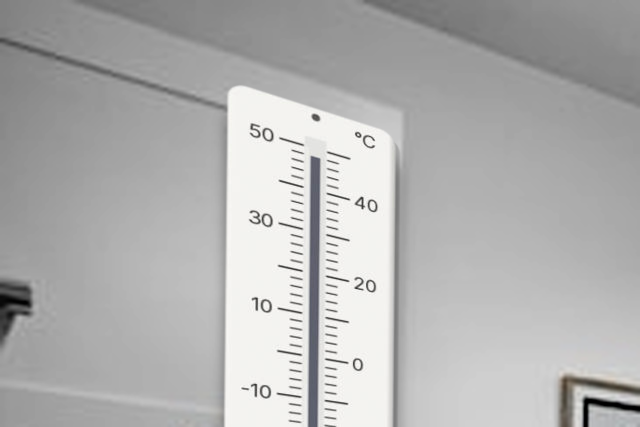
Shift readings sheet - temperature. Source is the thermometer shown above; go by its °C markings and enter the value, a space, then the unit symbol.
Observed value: 48 °C
